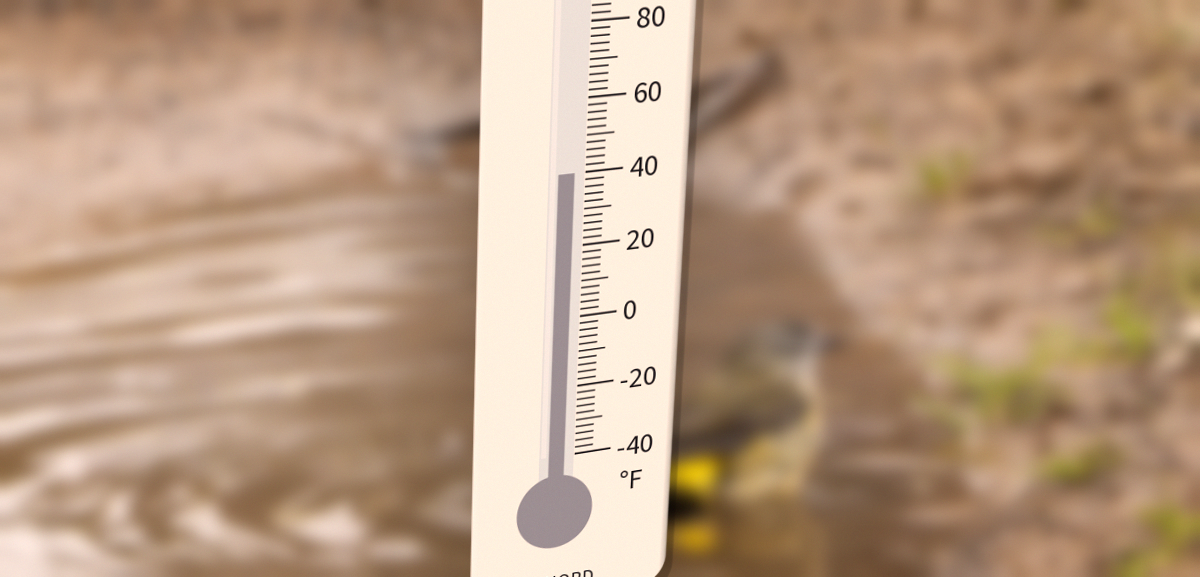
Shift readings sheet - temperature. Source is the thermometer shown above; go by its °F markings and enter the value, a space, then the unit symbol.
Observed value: 40 °F
